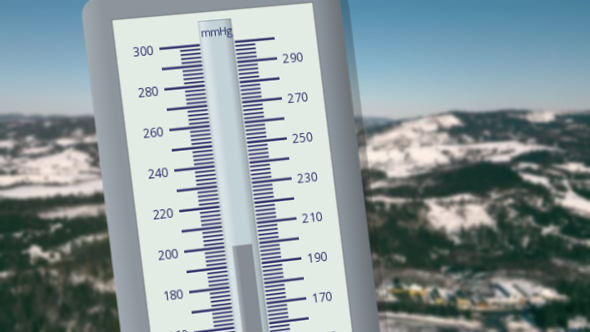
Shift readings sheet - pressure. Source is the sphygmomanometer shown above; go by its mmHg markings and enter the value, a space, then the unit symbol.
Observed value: 200 mmHg
